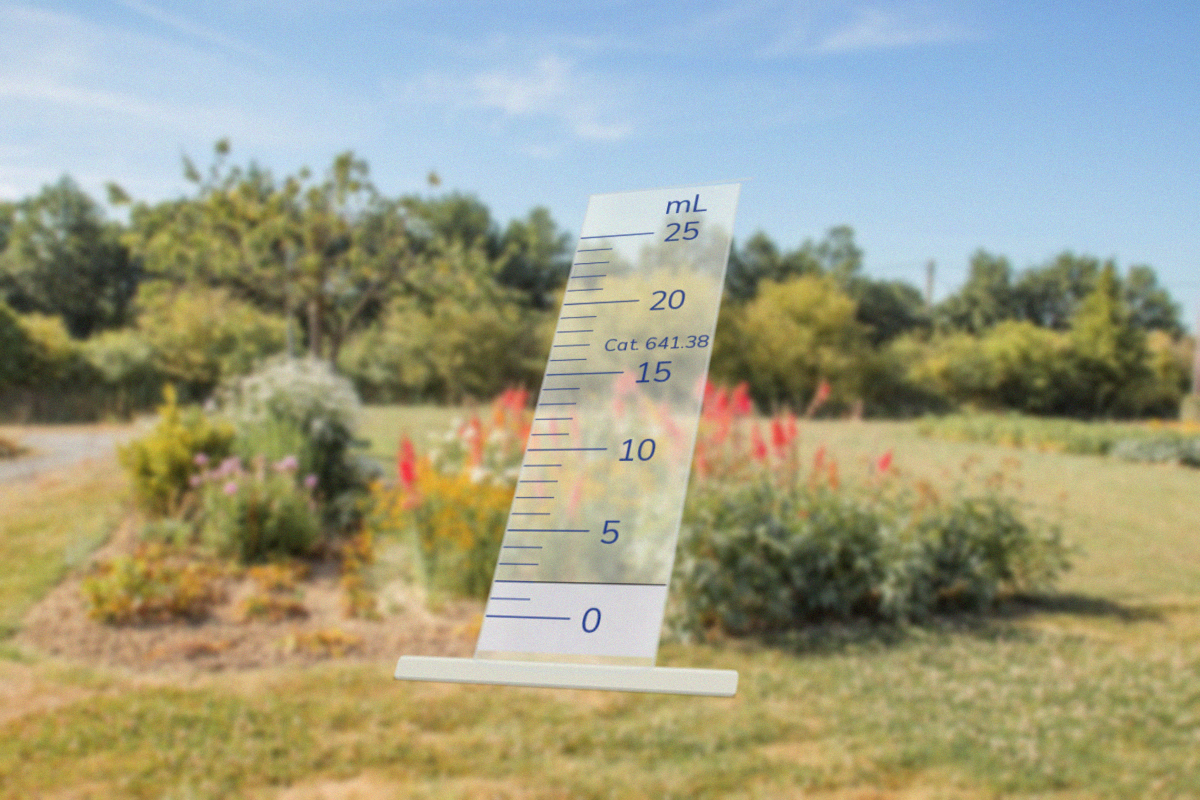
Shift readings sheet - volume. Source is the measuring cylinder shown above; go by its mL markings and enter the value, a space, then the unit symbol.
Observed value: 2 mL
